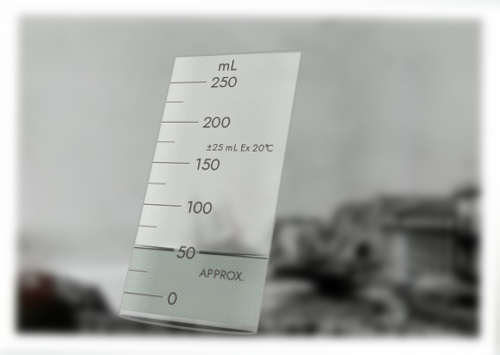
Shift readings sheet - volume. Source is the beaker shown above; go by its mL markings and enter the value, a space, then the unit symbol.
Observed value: 50 mL
